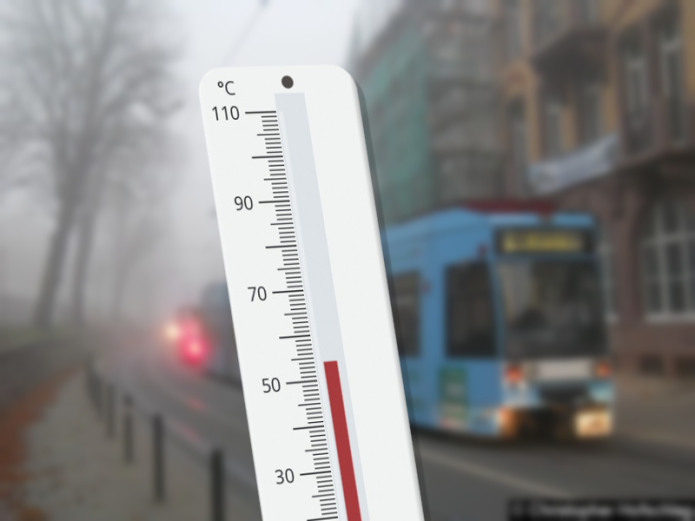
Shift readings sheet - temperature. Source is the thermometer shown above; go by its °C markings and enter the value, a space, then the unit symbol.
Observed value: 54 °C
